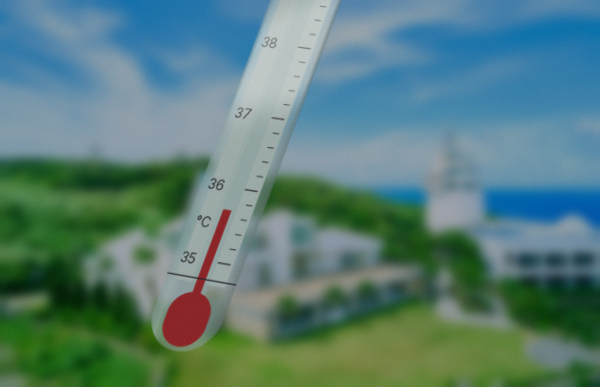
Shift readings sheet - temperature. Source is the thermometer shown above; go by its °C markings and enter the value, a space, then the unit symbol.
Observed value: 35.7 °C
